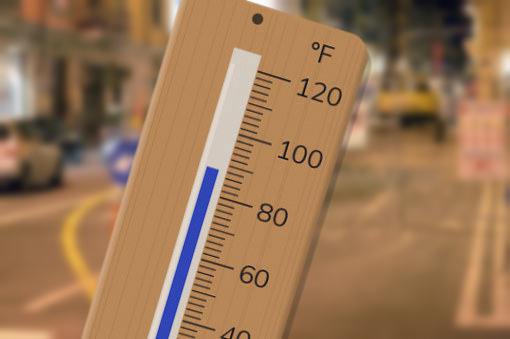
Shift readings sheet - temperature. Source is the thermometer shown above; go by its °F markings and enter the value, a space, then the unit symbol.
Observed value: 88 °F
